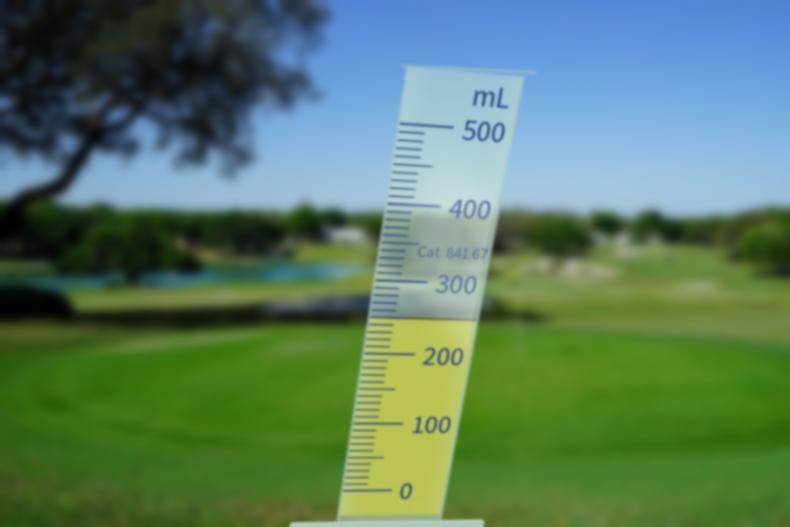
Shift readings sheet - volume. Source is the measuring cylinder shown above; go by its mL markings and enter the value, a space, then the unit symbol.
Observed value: 250 mL
